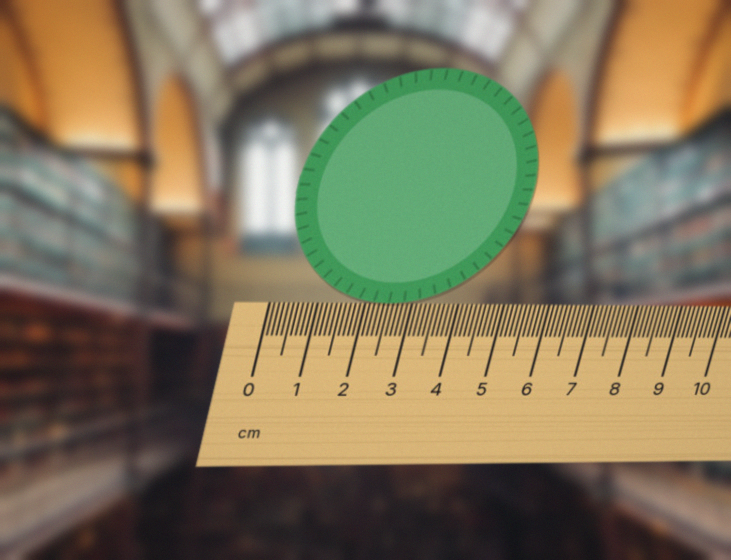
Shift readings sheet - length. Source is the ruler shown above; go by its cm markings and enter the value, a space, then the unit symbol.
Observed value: 5 cm
